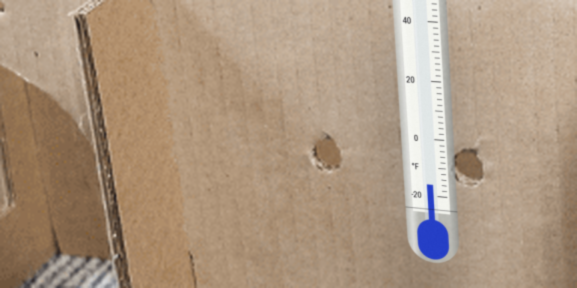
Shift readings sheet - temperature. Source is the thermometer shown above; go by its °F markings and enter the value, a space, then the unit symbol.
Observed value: -16 °F
